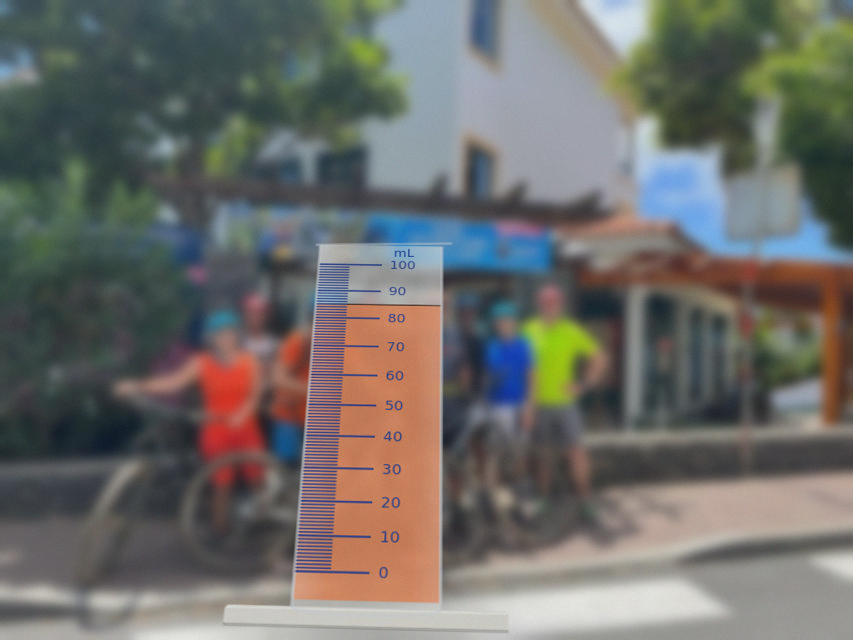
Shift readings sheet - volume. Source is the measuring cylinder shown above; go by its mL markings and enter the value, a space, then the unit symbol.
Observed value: 85 mL
